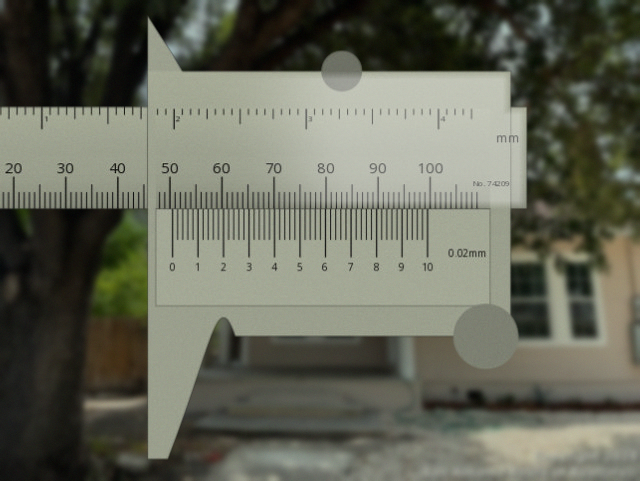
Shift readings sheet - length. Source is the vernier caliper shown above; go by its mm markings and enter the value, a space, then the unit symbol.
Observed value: 50.5 mm
